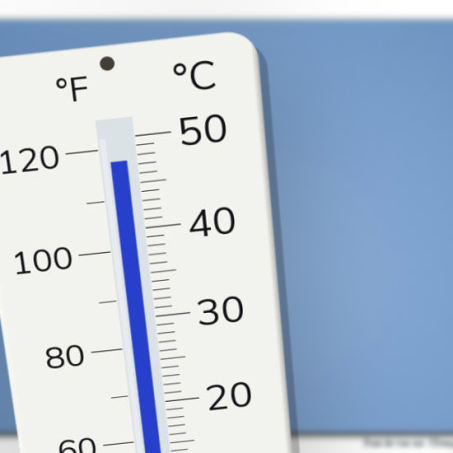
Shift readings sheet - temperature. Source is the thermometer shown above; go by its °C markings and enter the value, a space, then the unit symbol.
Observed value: 47.5 °C
